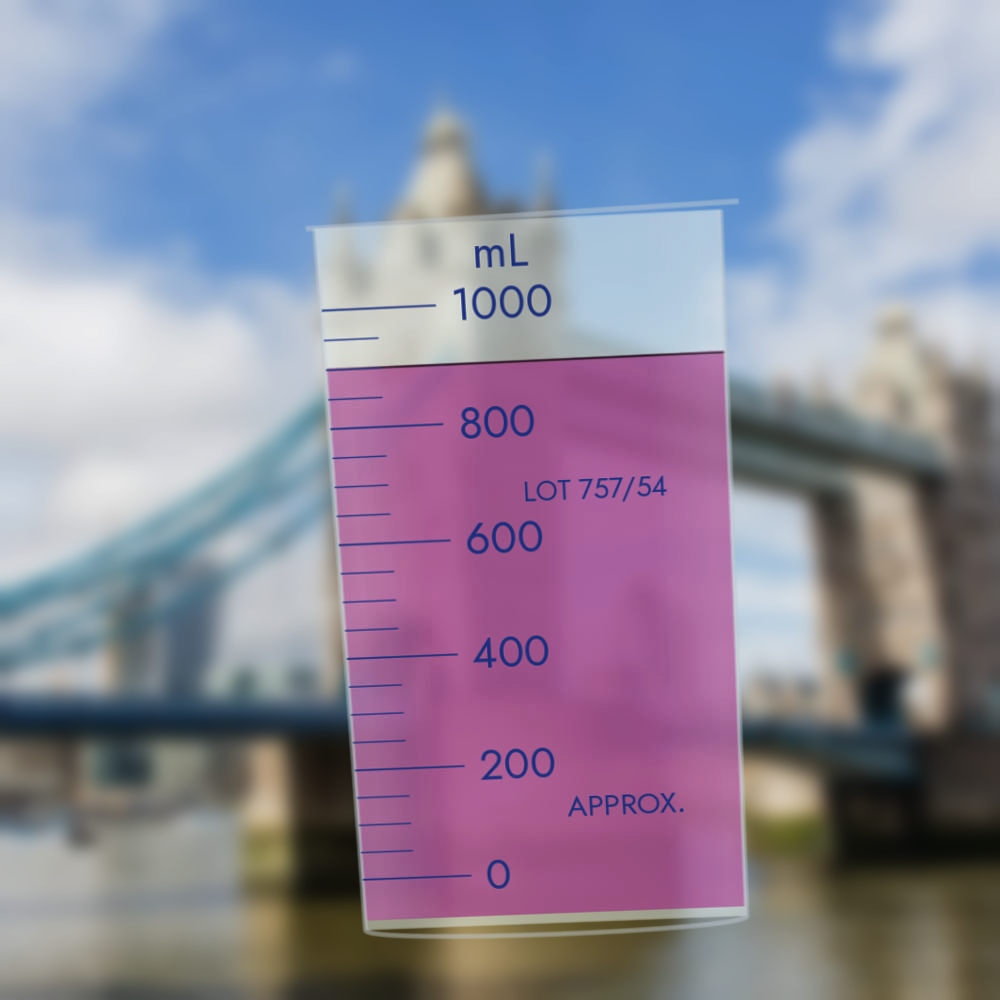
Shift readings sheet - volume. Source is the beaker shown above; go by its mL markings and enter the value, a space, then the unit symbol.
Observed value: 900 mL
